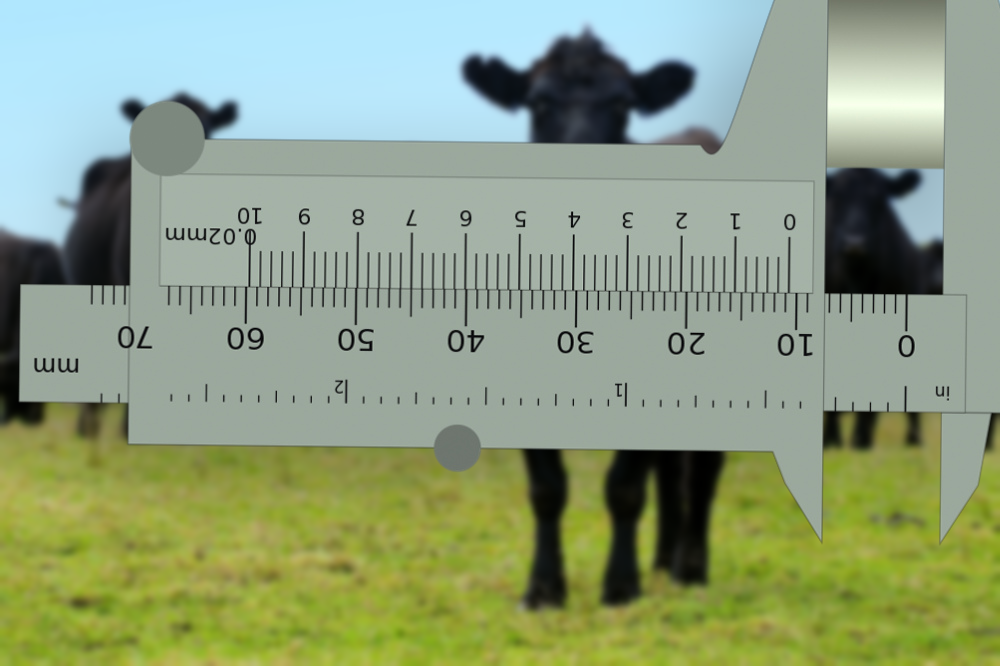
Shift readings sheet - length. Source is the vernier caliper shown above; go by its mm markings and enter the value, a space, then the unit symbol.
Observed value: 10.7 mm
